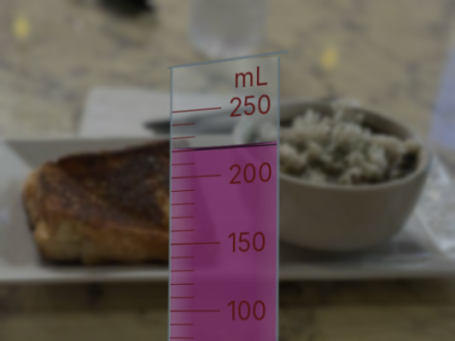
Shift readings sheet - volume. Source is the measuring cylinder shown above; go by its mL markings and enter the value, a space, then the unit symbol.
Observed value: 220 mL
